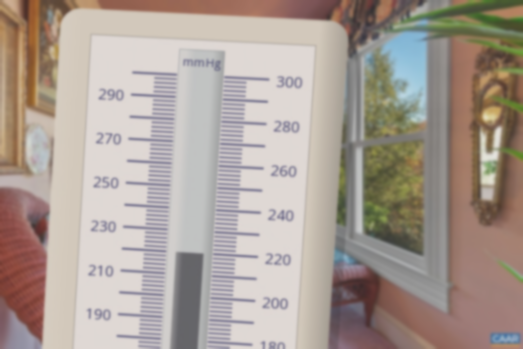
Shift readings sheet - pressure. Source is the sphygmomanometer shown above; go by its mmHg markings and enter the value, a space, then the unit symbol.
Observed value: 220 mmHg
